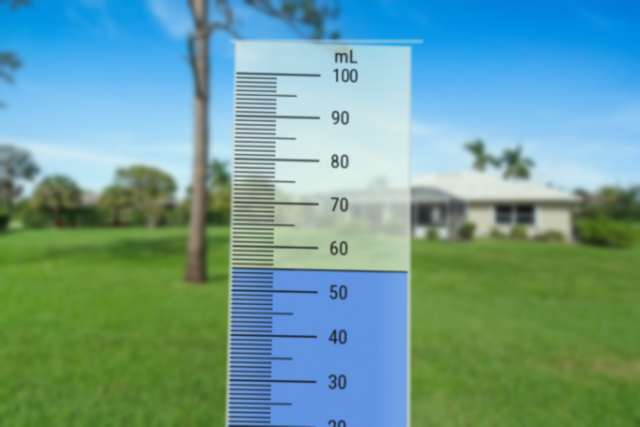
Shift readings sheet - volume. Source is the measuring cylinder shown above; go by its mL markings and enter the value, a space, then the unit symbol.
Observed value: 55 mL
